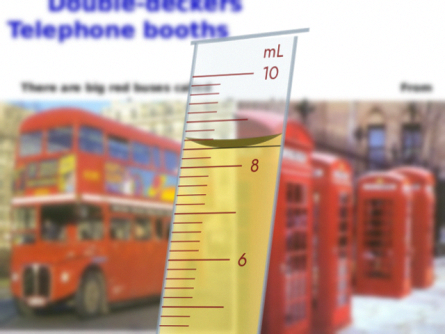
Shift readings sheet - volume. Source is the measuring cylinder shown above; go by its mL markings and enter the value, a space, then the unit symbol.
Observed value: 8.4 mL
